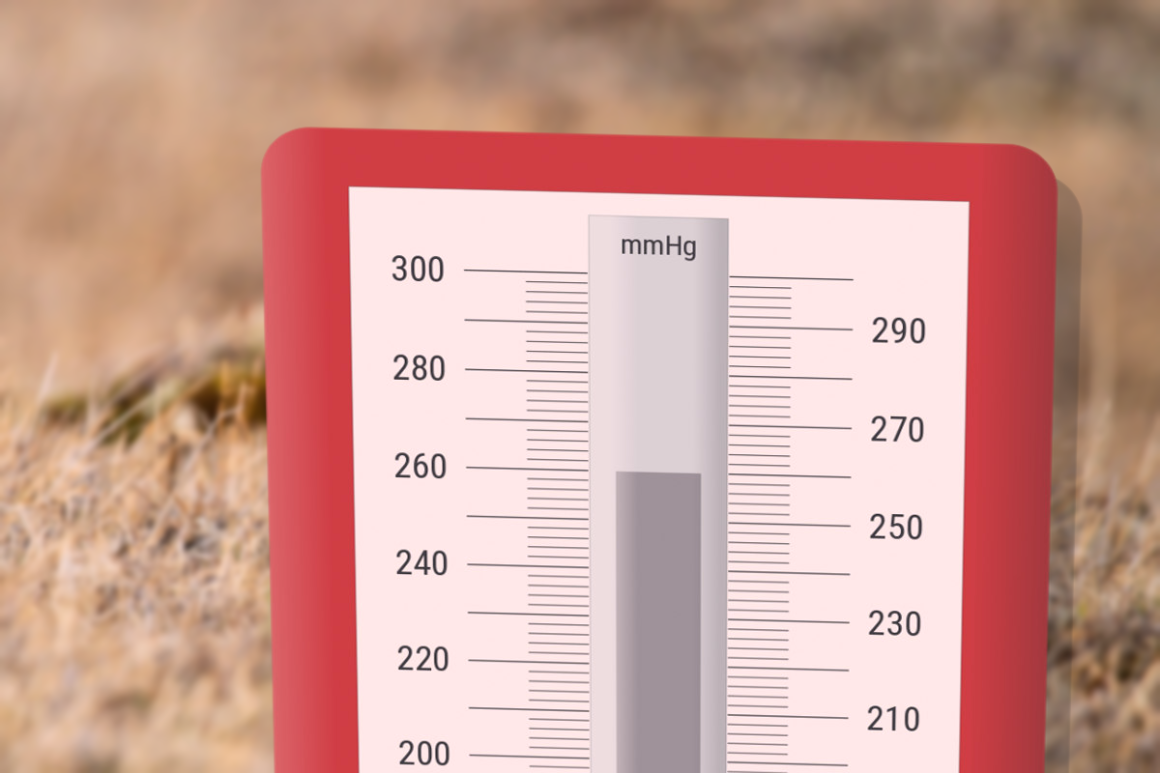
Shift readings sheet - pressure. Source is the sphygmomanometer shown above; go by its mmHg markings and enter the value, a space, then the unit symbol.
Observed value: 260 mmHg
